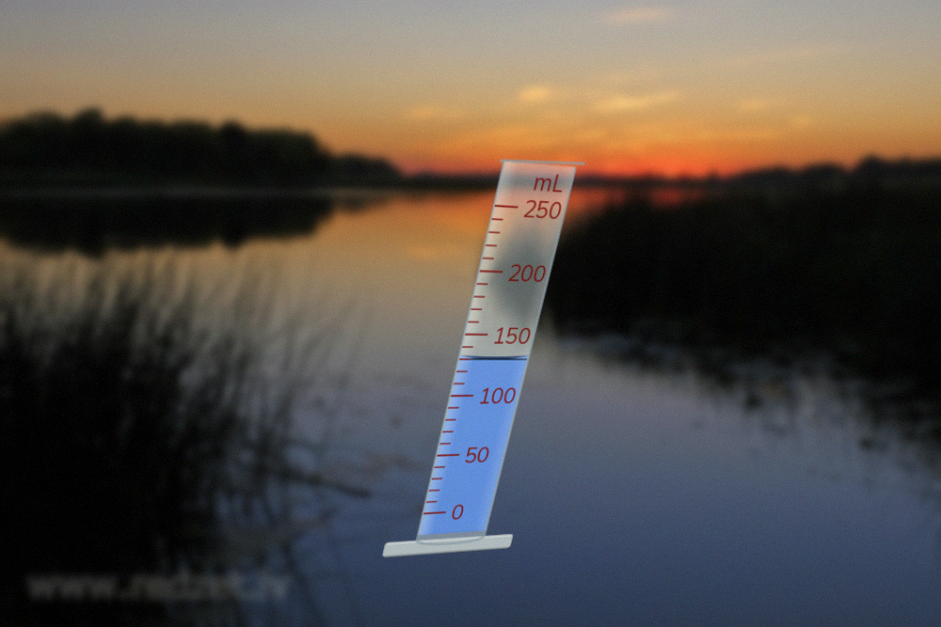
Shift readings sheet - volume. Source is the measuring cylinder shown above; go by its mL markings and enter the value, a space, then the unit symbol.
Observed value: 130 mL
